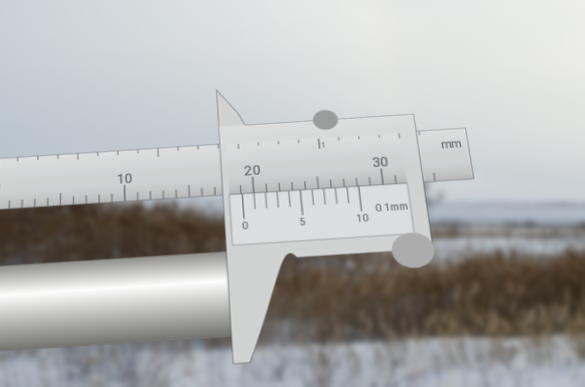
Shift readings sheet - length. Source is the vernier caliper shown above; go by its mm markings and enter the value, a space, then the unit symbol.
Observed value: 19.1 mm
